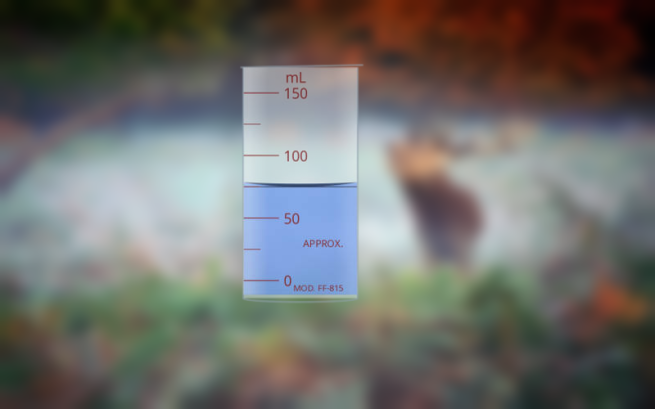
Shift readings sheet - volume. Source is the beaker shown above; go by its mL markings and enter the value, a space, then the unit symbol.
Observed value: 75 mL
